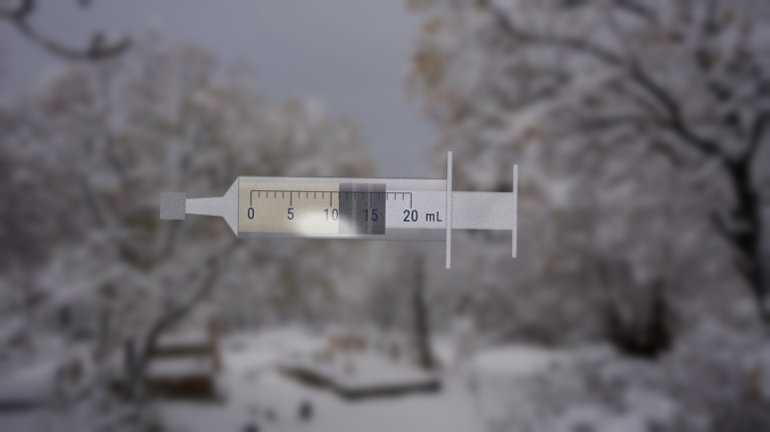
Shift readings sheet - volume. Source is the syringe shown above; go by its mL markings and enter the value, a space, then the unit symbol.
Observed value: 11 mL
